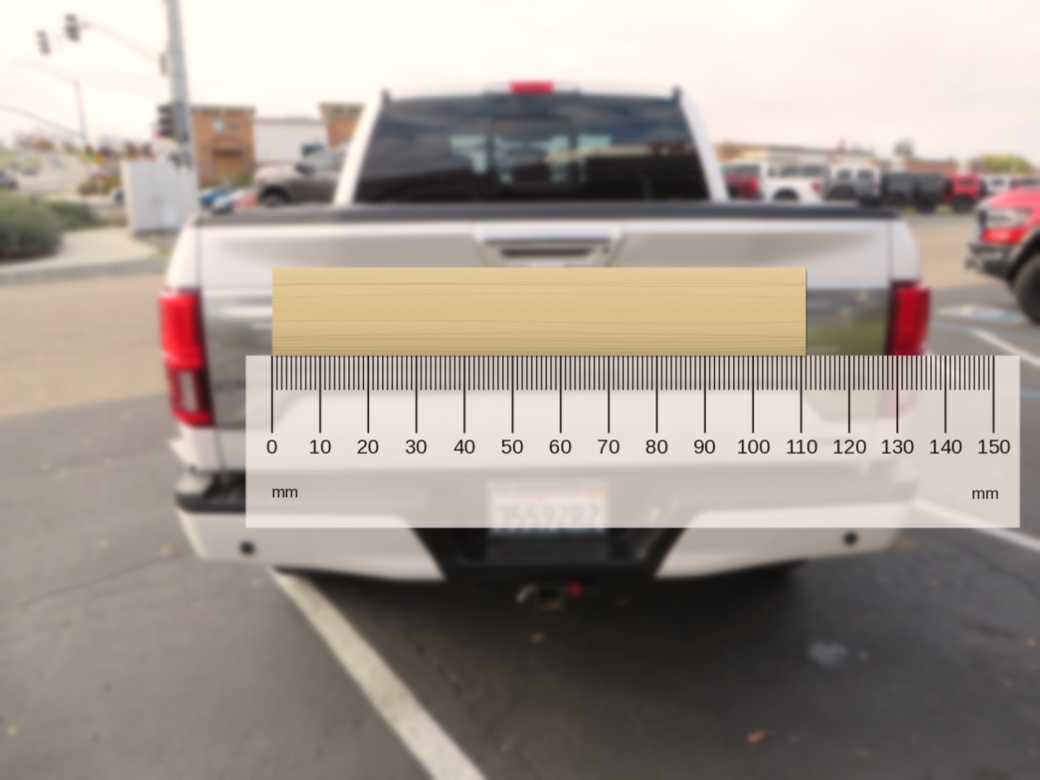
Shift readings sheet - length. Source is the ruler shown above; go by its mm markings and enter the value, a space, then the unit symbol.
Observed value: 111 mm
